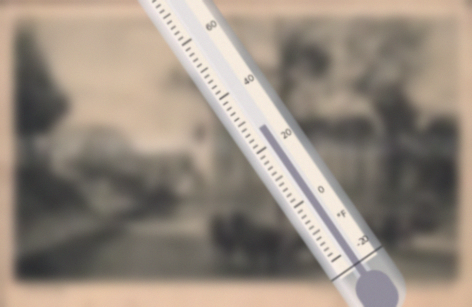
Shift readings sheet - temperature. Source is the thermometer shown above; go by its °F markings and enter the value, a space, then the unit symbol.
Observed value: 26 °F
